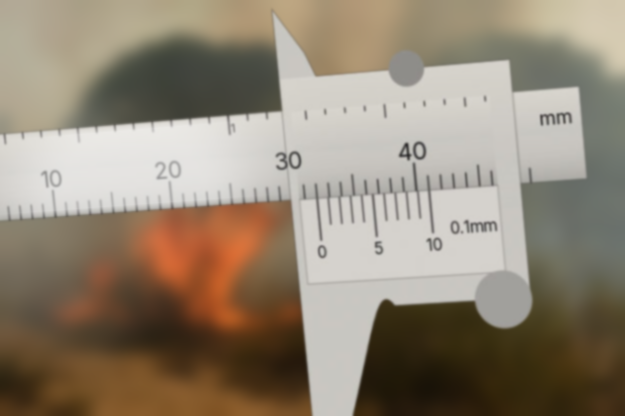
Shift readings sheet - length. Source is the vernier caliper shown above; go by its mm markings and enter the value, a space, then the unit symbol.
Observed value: 32.0 mm
